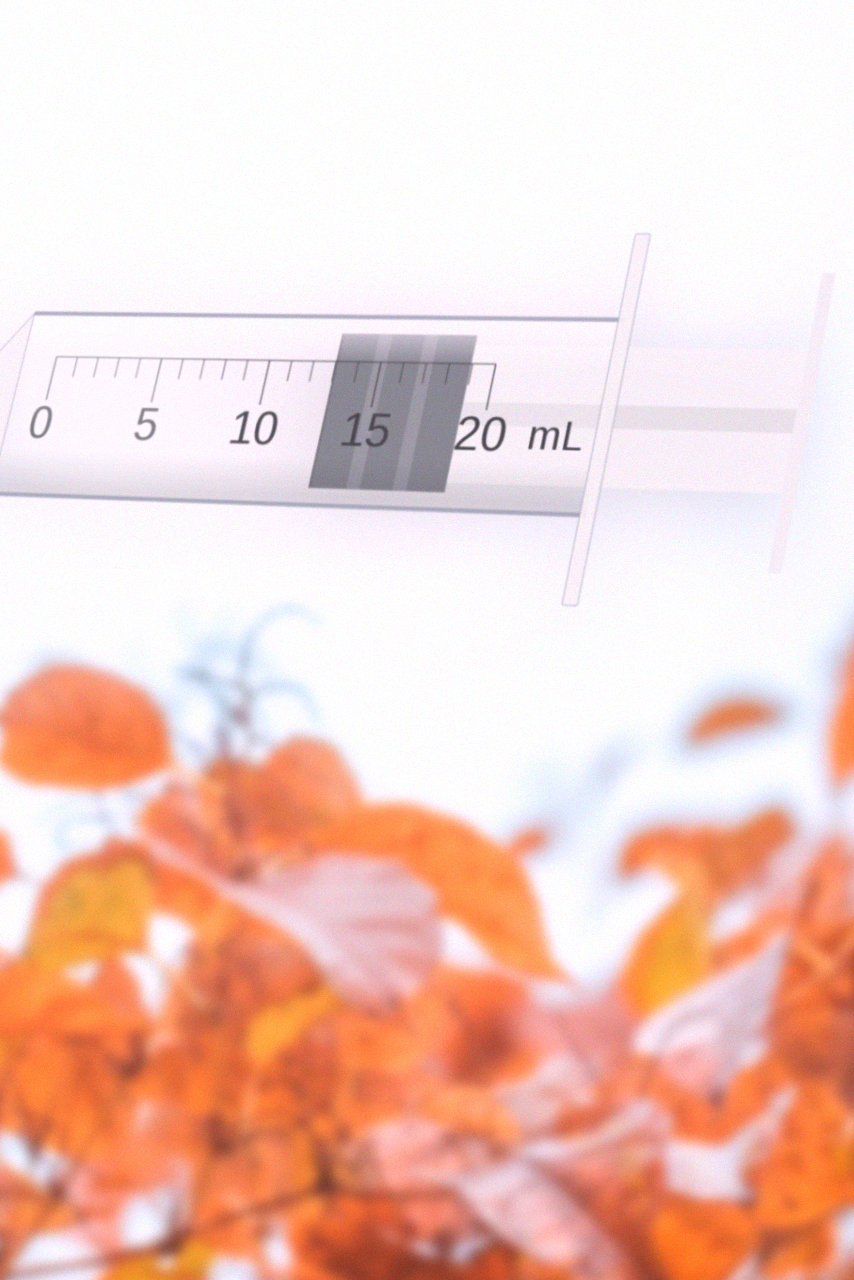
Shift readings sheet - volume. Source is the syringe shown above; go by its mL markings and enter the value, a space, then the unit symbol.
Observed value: 13 mL
